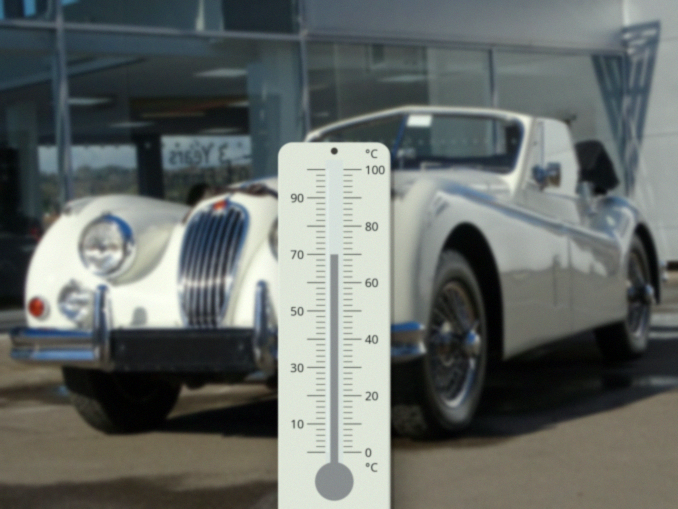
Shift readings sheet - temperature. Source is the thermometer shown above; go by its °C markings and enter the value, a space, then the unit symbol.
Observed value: 70 °C
